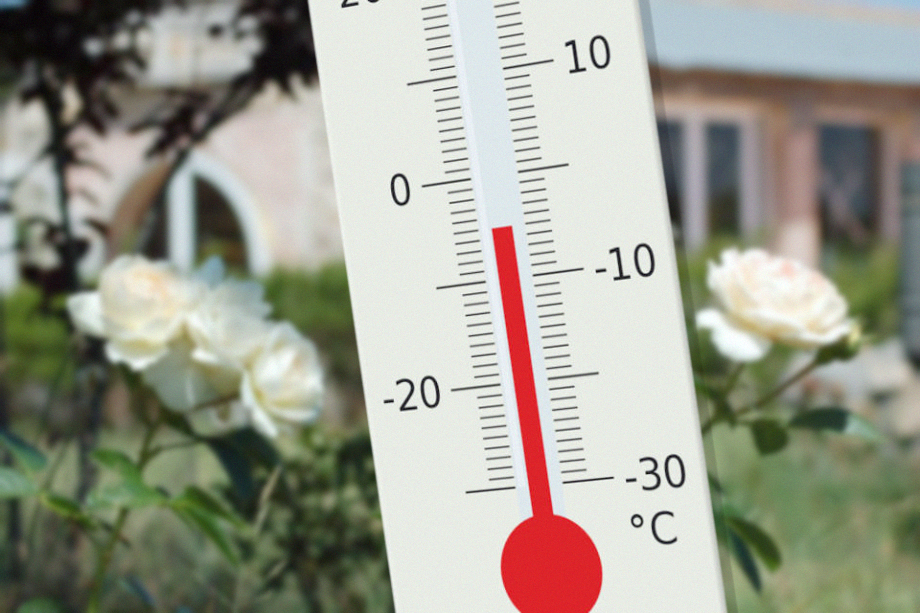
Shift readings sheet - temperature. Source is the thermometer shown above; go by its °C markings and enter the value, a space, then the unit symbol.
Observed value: -5 °C
